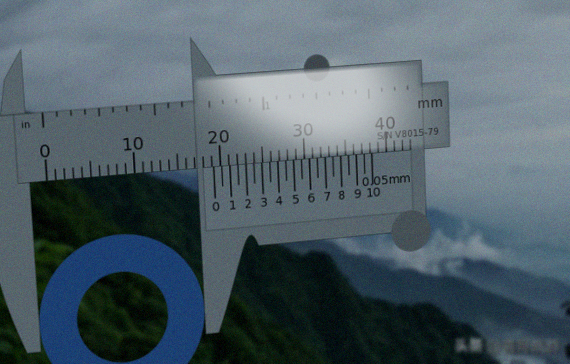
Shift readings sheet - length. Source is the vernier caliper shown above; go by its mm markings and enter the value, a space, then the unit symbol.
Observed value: 19.2 mm
